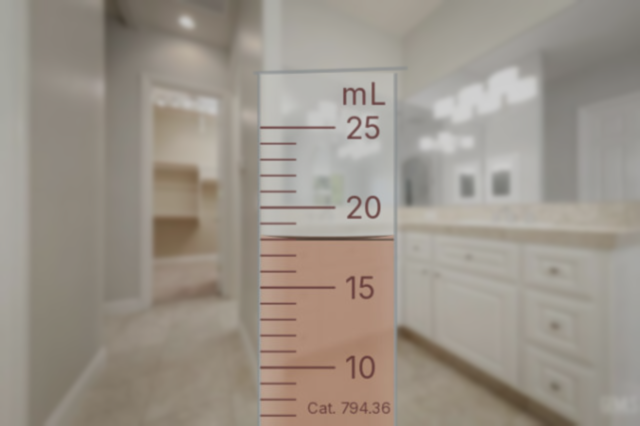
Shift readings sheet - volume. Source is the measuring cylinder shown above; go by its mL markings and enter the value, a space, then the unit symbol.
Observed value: 18 mL
